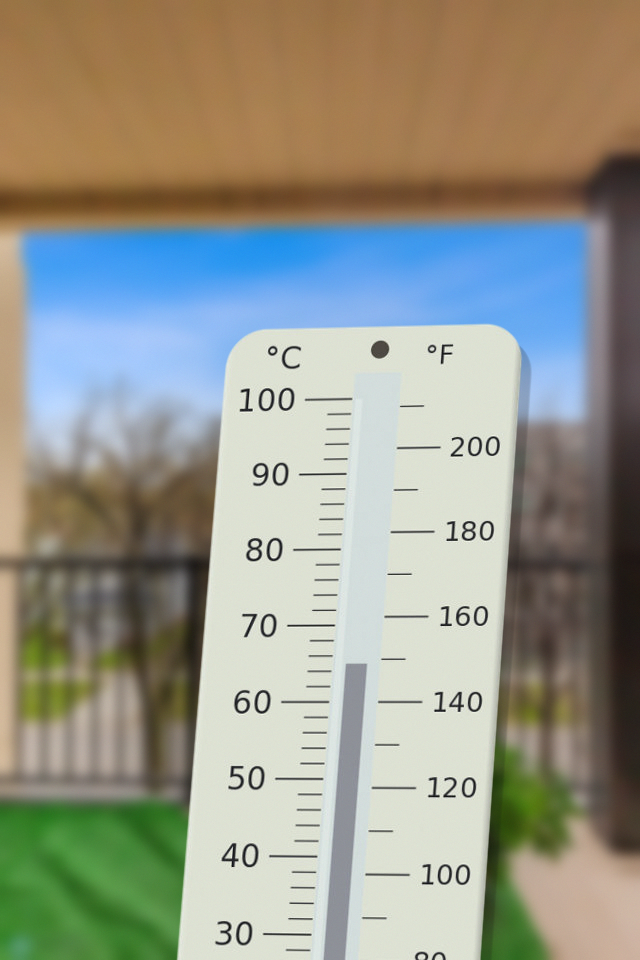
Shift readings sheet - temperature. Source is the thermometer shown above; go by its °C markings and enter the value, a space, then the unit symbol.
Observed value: 65 °C
